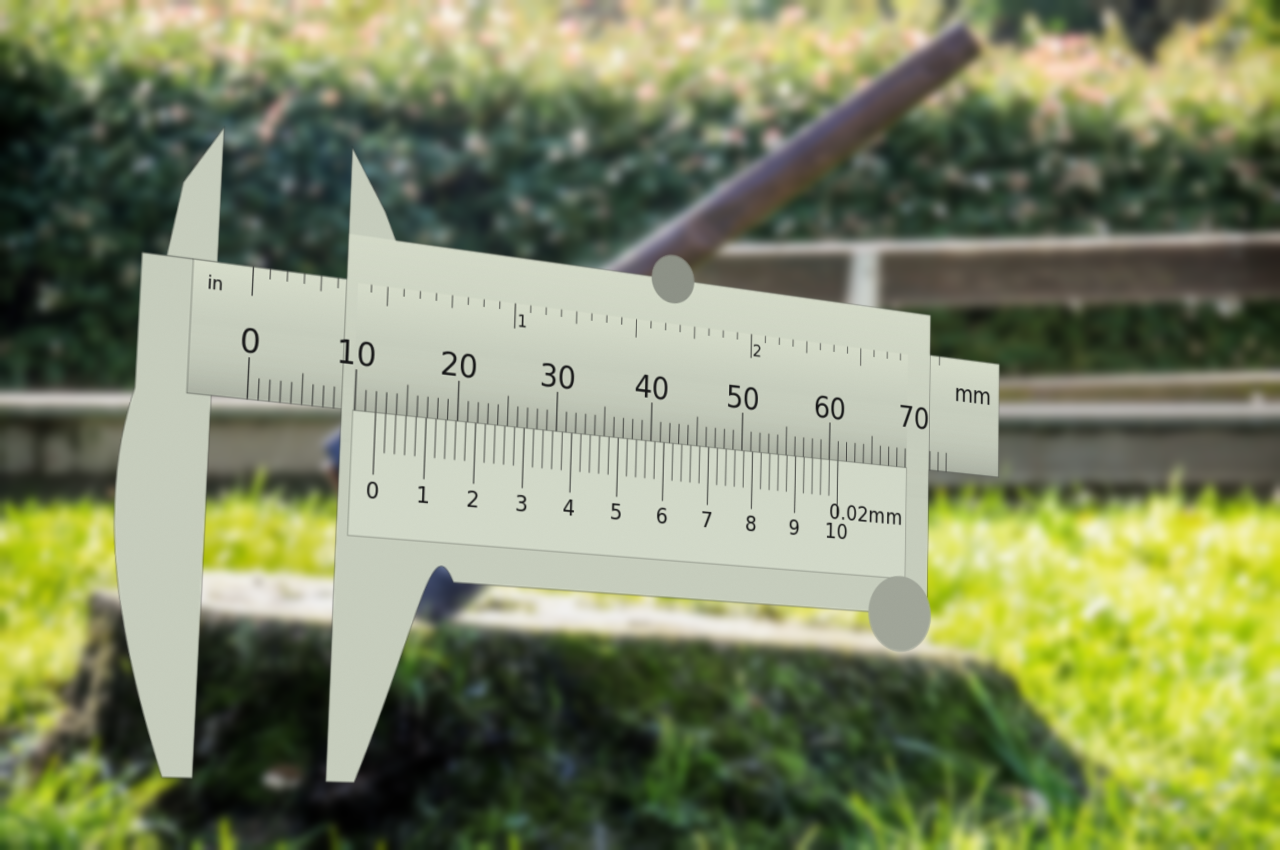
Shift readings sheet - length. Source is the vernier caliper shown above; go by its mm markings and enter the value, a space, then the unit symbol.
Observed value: 12.0 mm
